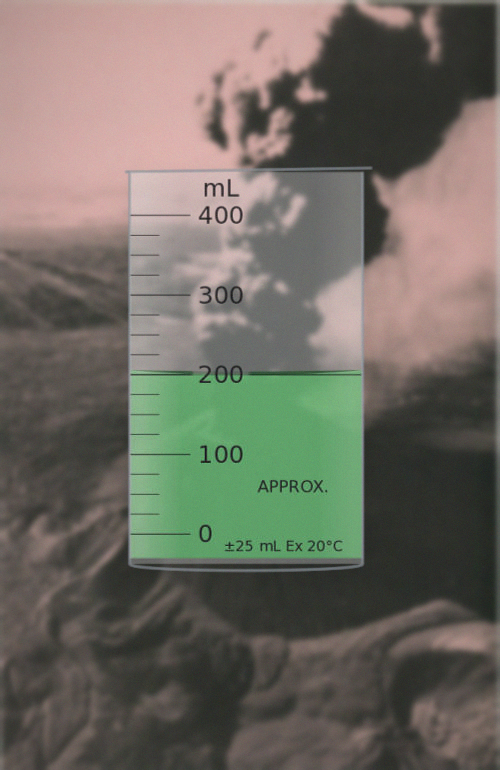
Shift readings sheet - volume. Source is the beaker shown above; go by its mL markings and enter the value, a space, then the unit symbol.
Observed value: 200 mL
